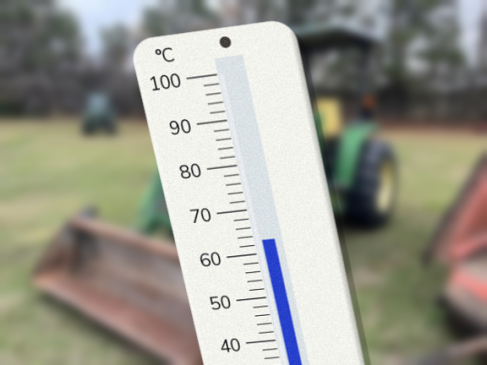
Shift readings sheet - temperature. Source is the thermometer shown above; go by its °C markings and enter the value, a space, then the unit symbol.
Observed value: 63 °C
